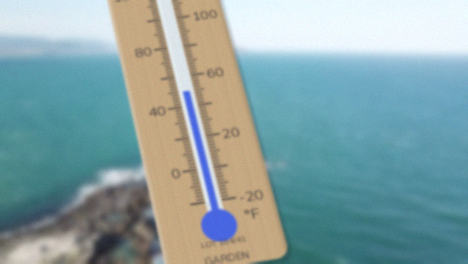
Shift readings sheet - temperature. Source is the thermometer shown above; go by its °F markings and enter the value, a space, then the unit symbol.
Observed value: 50 °F
